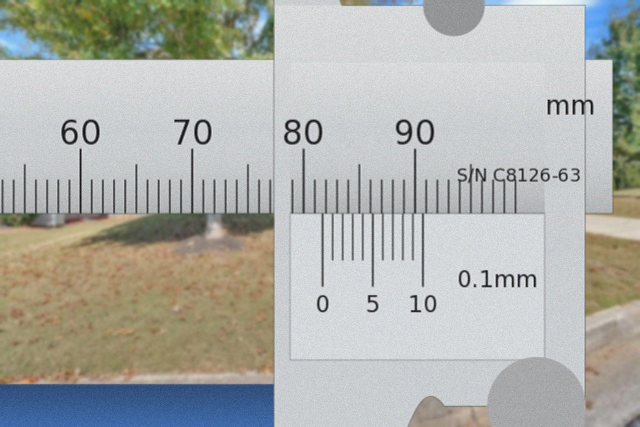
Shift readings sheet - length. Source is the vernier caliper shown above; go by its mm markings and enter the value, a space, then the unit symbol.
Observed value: 81.7 mm
